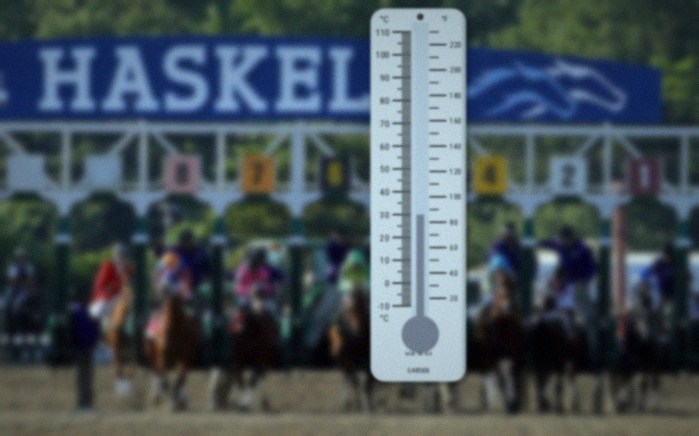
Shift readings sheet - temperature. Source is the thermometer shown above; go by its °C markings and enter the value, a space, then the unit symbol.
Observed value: 30 °C
